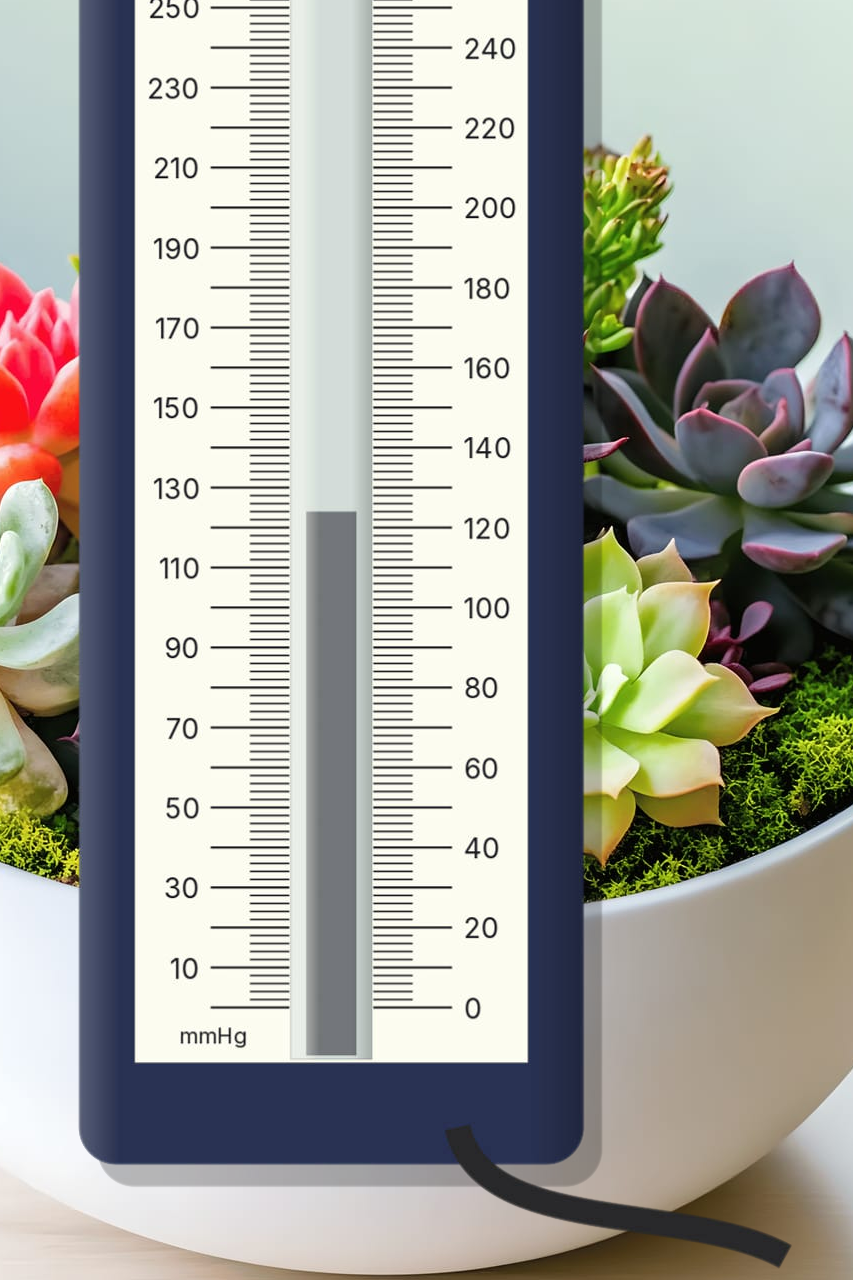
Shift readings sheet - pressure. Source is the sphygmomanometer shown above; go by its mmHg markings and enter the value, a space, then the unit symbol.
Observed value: 124 mmHg
